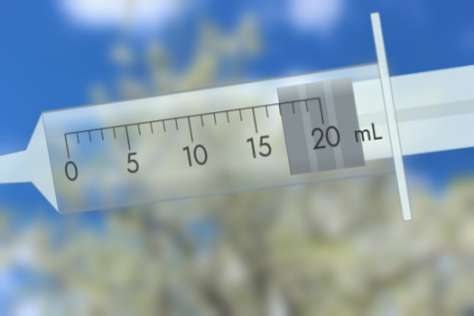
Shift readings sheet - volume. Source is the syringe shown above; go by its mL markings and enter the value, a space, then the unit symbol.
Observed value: 17 mL
